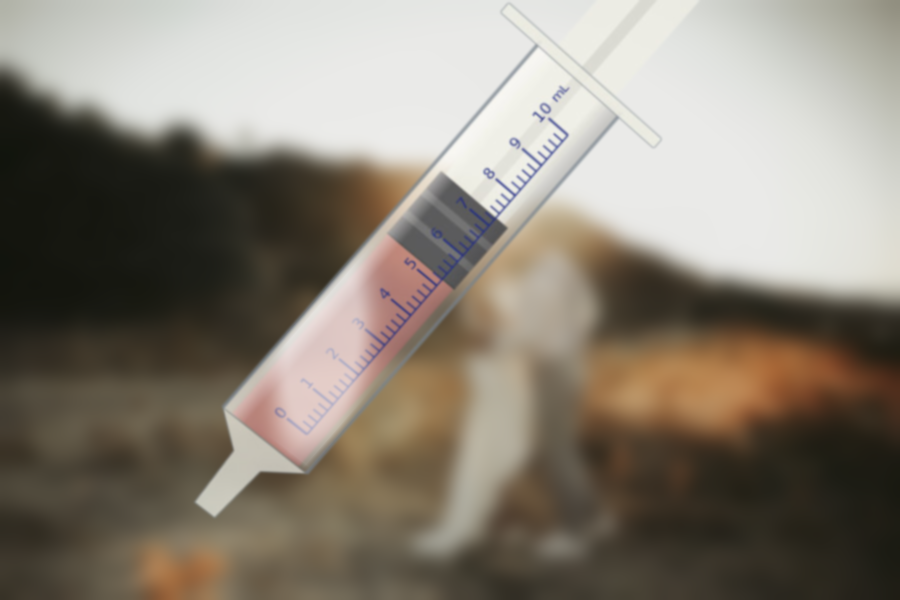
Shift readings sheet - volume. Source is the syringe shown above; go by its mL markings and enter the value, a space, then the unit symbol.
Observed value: 5.2 mL
